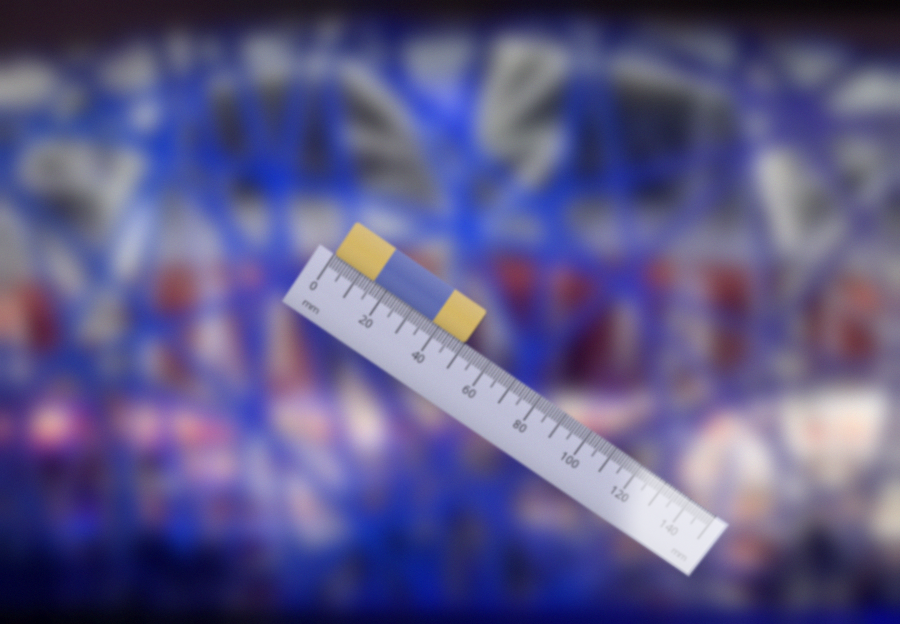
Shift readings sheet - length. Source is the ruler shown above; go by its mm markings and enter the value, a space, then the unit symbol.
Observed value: 50 mm
